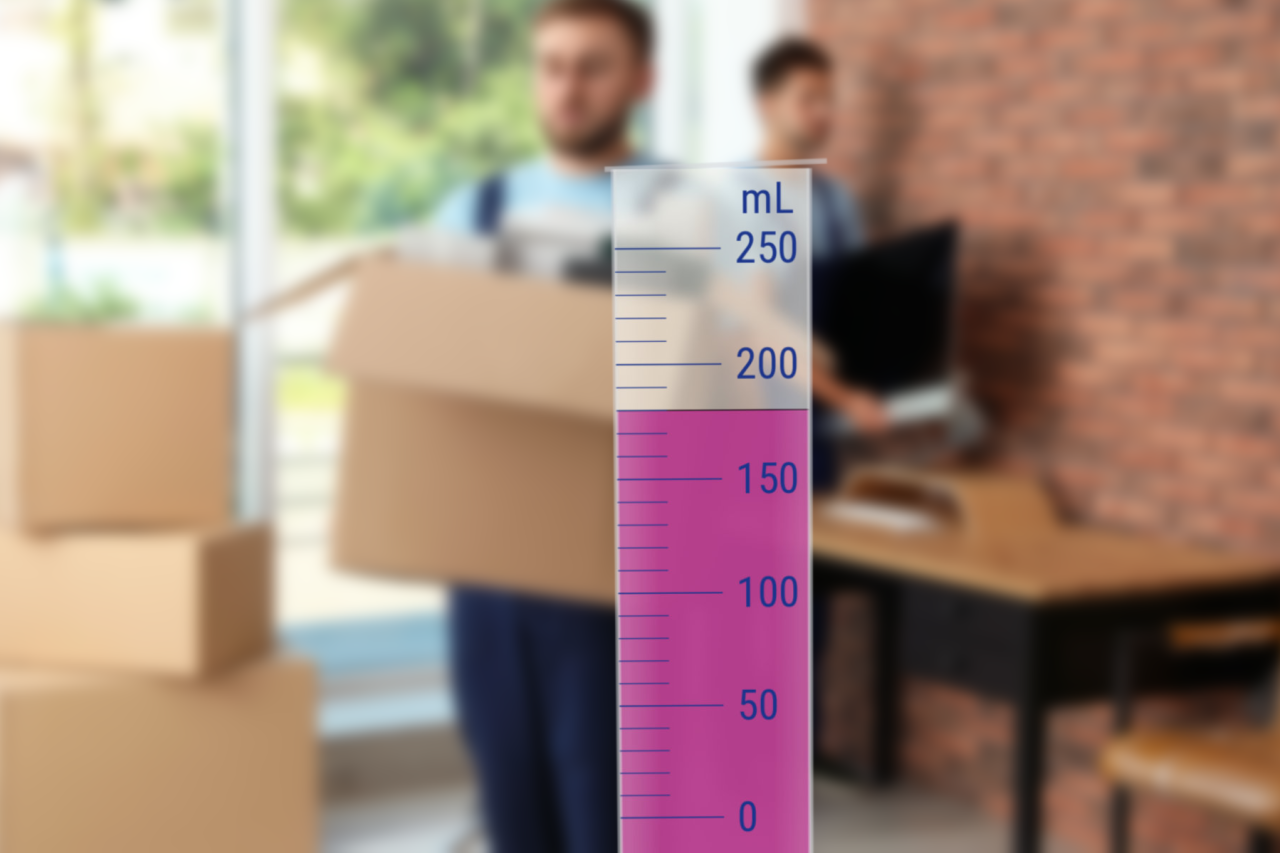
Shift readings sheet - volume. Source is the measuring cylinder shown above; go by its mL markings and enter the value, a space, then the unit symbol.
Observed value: 180 mL
